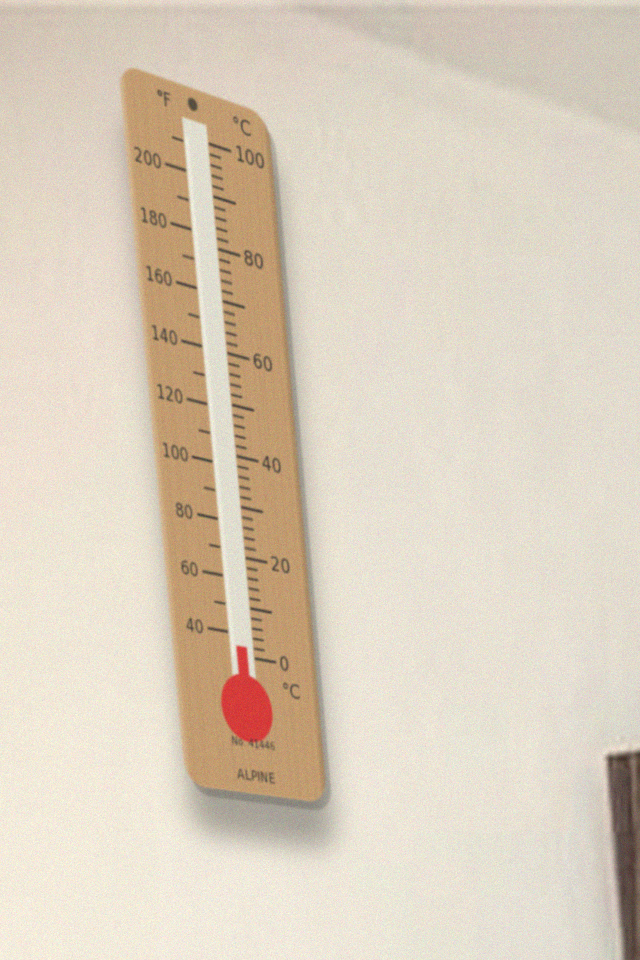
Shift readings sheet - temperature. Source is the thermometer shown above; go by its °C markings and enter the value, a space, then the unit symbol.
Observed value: 2 °C
